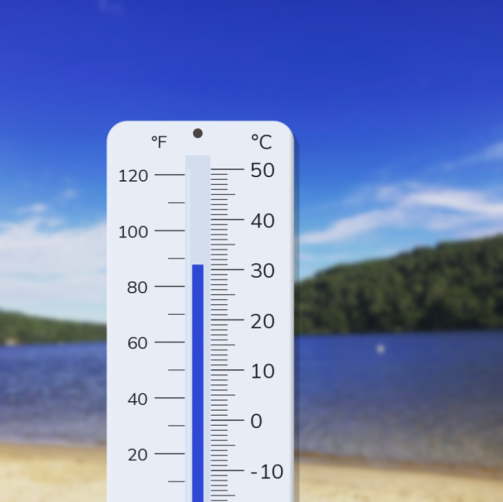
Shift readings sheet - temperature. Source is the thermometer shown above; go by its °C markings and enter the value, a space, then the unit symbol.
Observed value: 31 °C
